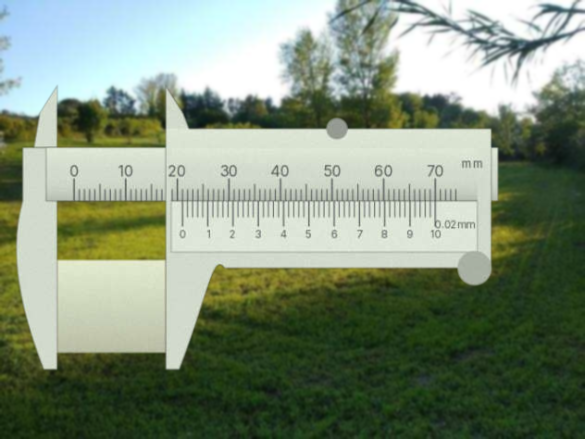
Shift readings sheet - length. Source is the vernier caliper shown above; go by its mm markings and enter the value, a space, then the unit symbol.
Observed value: 21.0 mm
